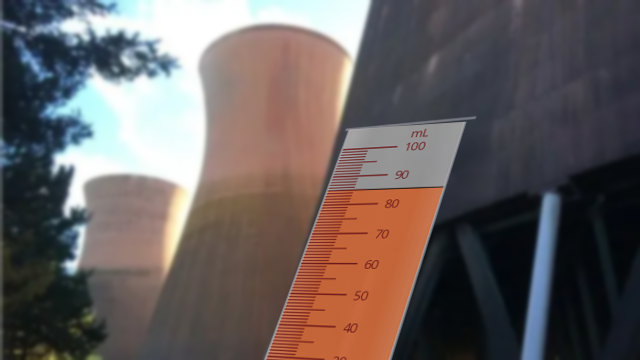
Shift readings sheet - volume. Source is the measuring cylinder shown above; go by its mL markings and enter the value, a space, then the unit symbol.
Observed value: 85 mL
